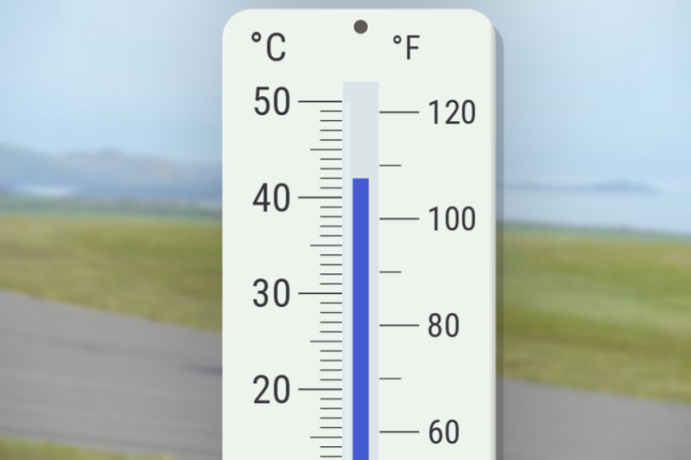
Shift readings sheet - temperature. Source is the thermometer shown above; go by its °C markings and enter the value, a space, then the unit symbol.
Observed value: 42 °C
